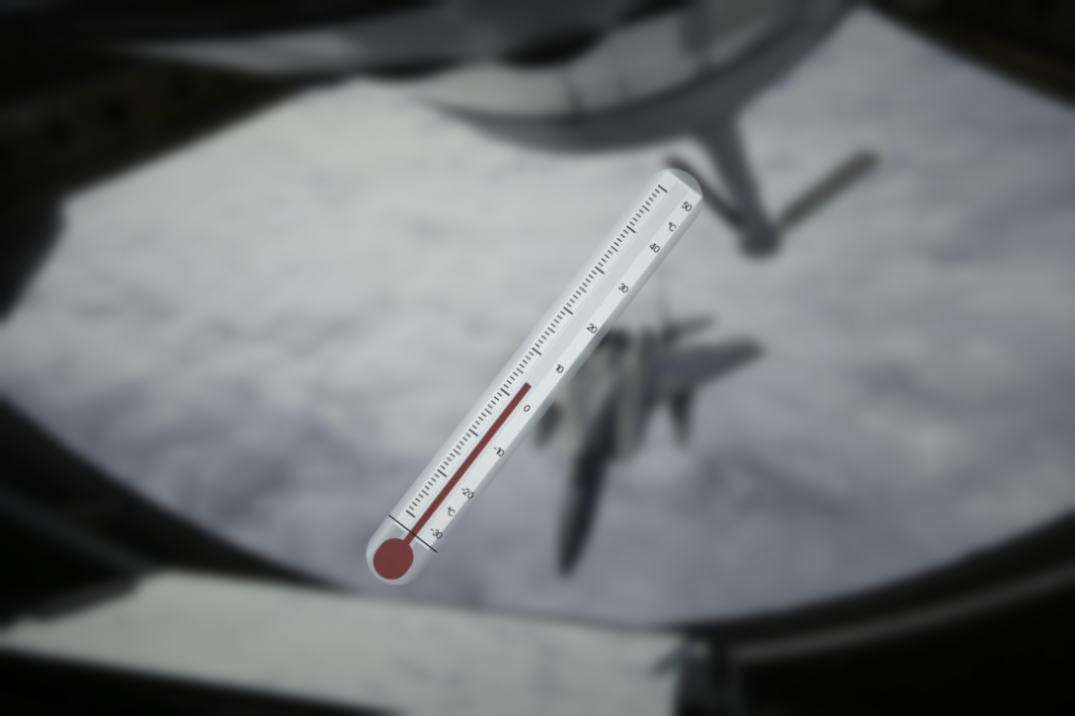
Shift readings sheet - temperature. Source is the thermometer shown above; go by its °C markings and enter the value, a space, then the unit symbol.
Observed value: 4 °C
